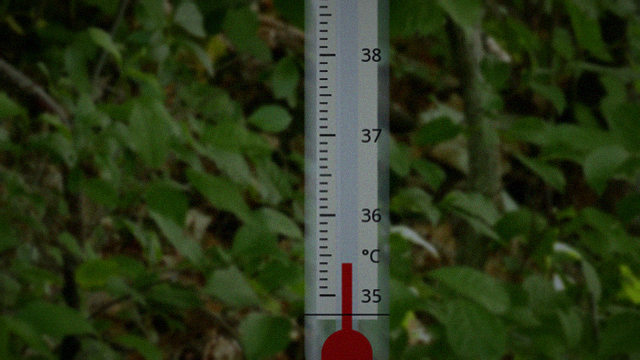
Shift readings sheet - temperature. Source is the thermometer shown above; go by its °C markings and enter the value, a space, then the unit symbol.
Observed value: 35.4 °C
